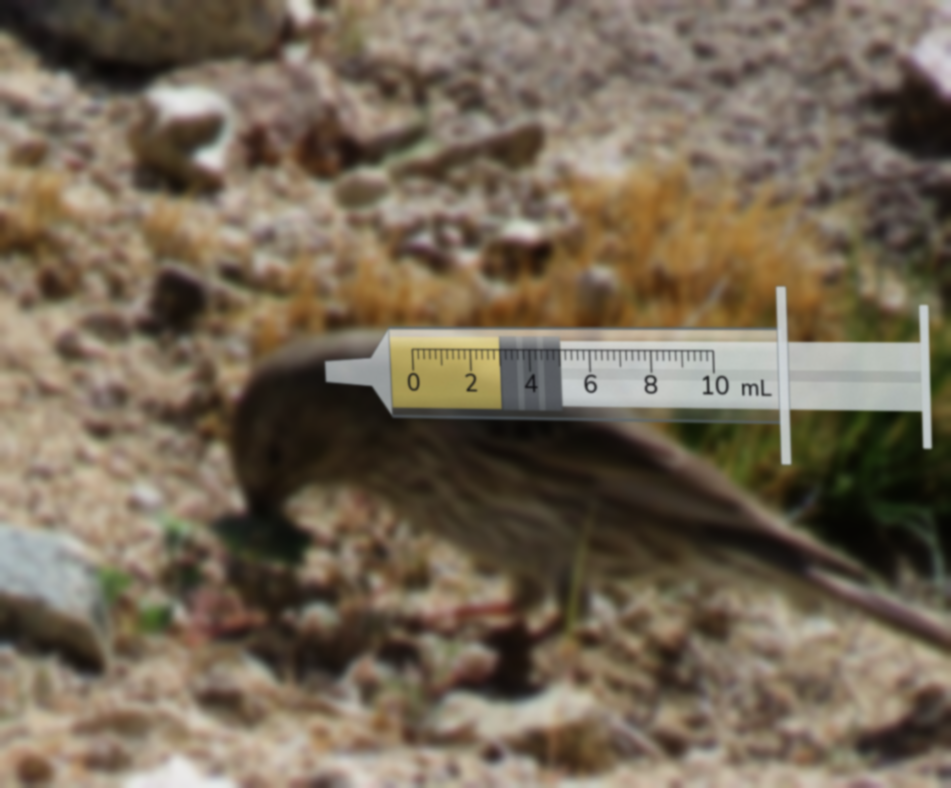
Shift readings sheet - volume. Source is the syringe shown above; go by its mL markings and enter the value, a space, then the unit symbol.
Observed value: 3 mL
